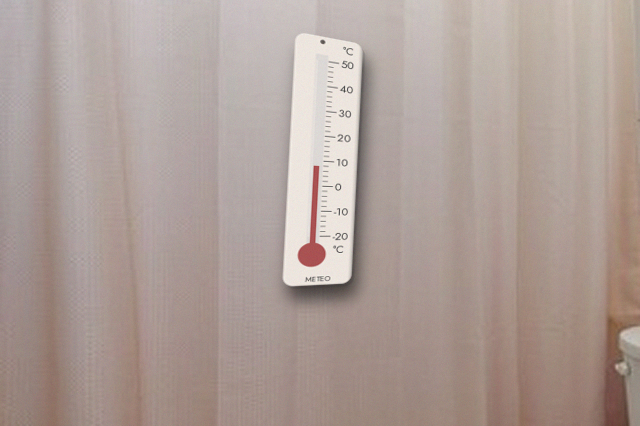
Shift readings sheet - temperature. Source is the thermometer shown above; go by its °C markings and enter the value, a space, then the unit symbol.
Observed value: 8 °C
